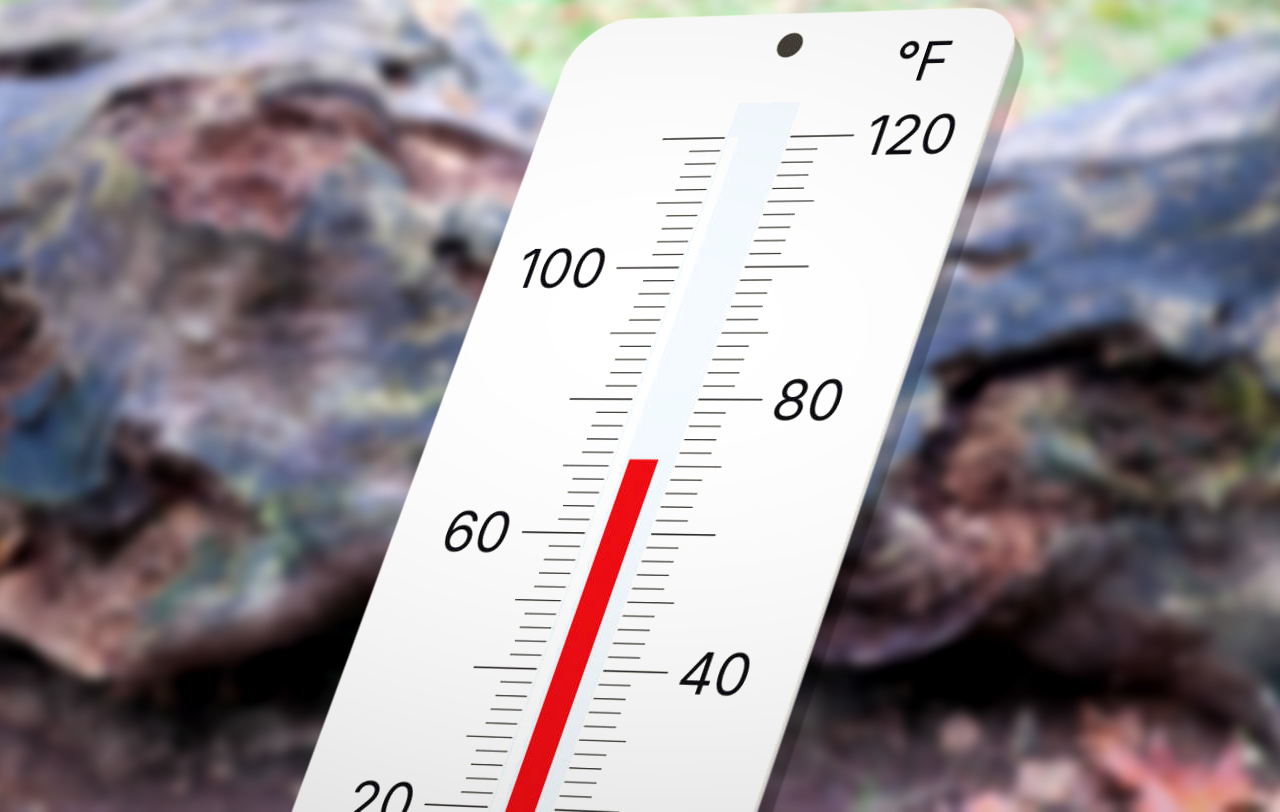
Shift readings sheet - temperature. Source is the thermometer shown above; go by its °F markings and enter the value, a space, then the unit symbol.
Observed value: 71 °F
